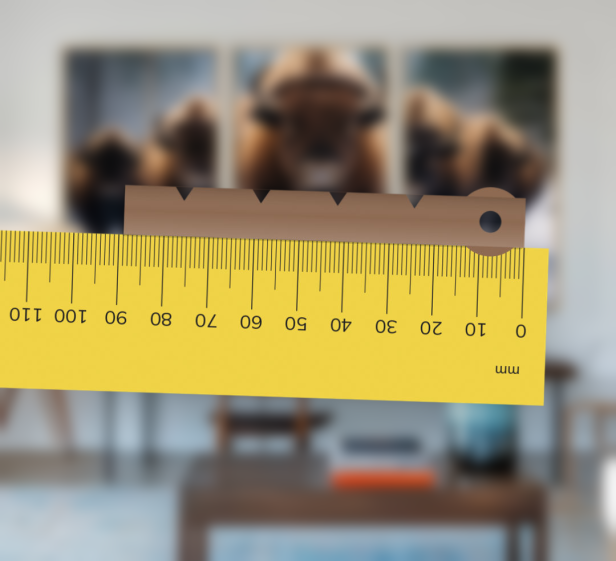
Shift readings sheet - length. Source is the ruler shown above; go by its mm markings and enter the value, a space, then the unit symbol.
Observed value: 89 mm
